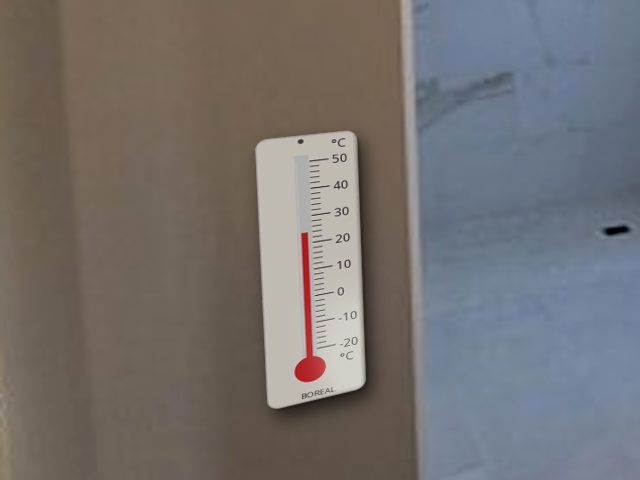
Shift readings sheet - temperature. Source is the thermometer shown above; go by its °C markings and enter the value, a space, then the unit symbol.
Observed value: 24 °C
